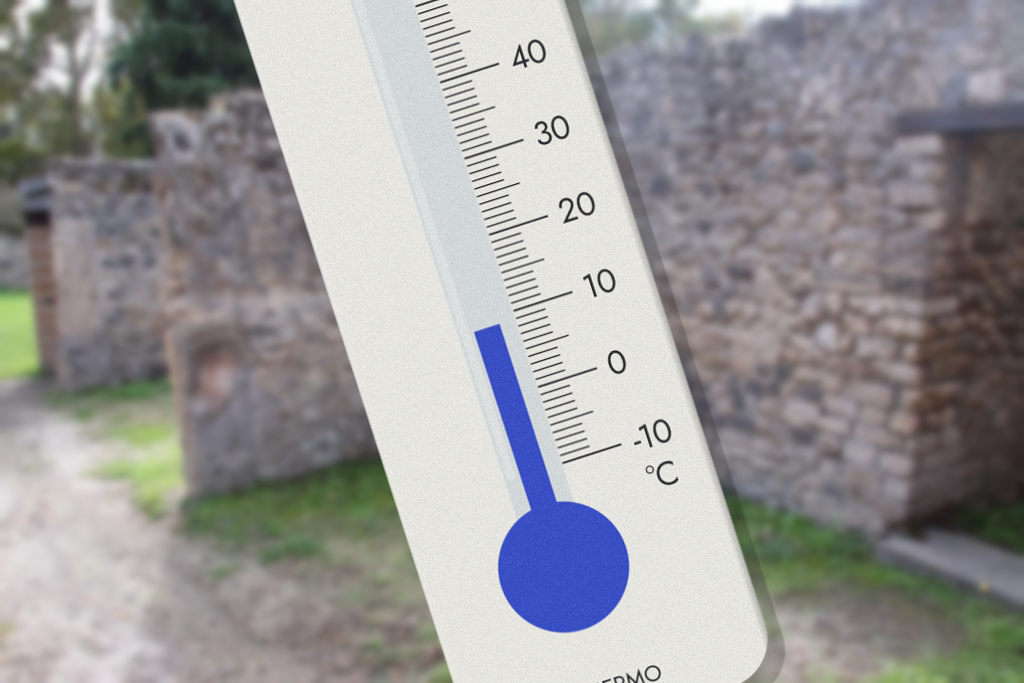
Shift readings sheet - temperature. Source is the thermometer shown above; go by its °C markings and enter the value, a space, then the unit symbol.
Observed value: 9 °C
